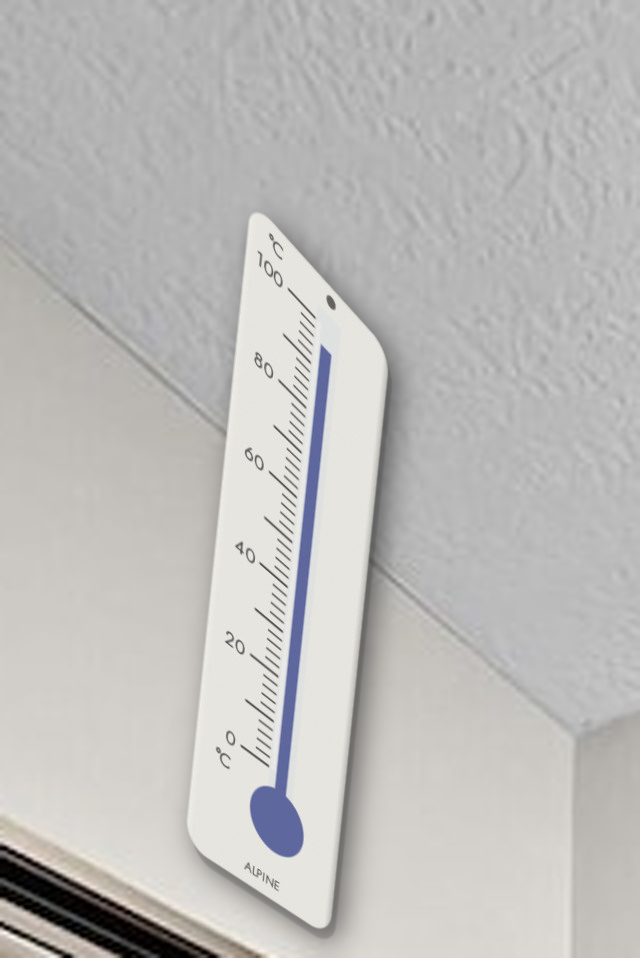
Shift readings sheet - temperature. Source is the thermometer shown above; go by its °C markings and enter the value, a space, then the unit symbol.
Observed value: 96 °C
